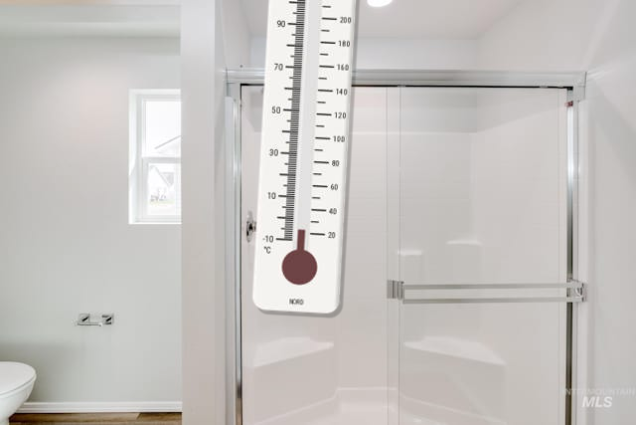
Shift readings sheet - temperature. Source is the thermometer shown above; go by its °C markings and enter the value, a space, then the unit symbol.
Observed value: -5 °C
